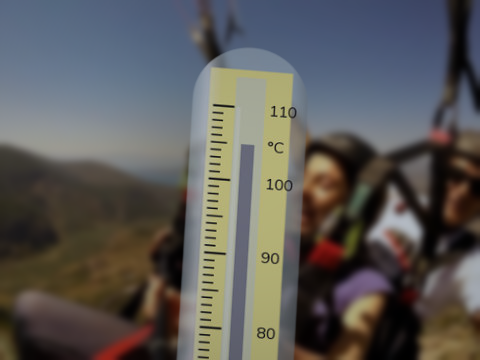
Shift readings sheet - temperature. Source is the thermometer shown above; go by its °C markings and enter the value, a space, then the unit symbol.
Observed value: 105 °C
